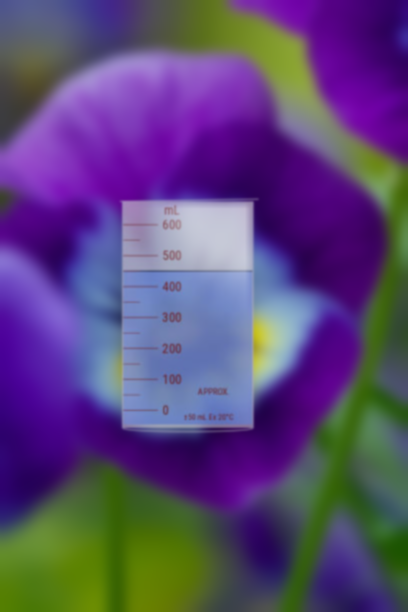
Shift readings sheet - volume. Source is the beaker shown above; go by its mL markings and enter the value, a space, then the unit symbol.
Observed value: 450 mL
